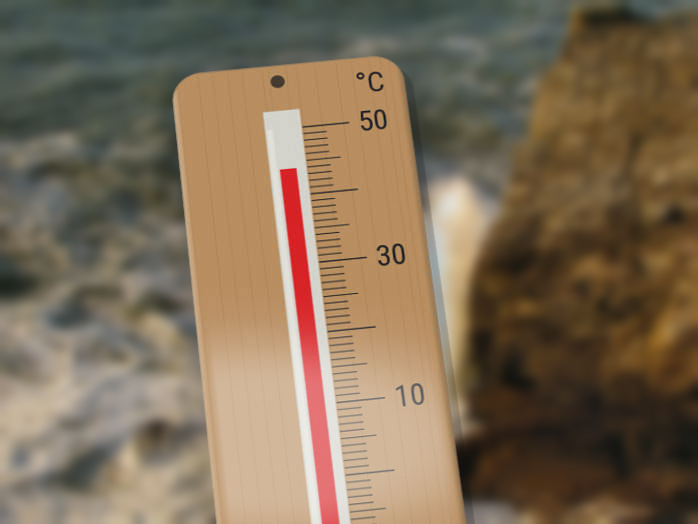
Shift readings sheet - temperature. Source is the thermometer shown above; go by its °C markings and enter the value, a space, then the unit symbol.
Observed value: 44 °C
